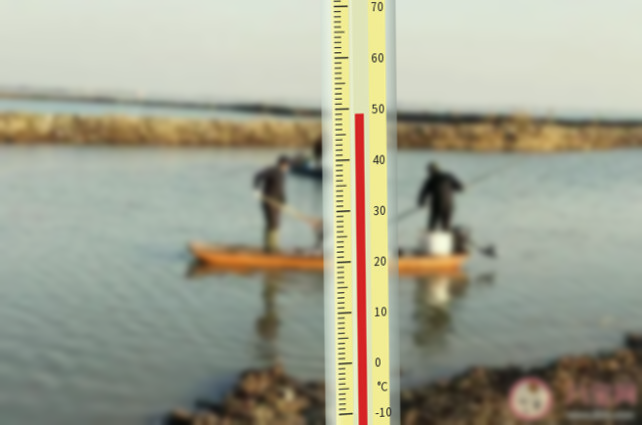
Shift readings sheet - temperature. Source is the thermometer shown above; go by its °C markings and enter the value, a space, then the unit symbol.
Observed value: 49 °C
